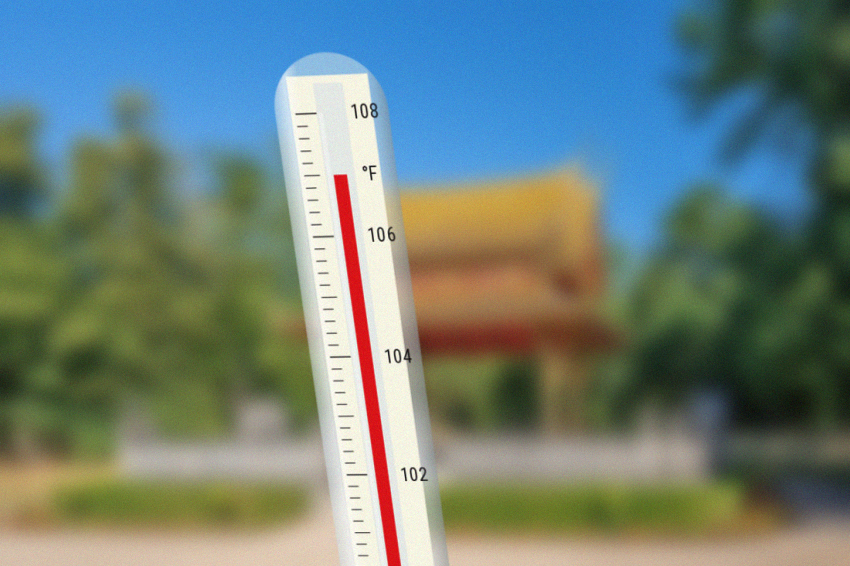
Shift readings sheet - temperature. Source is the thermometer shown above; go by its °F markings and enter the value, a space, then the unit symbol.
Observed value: 107 °F
